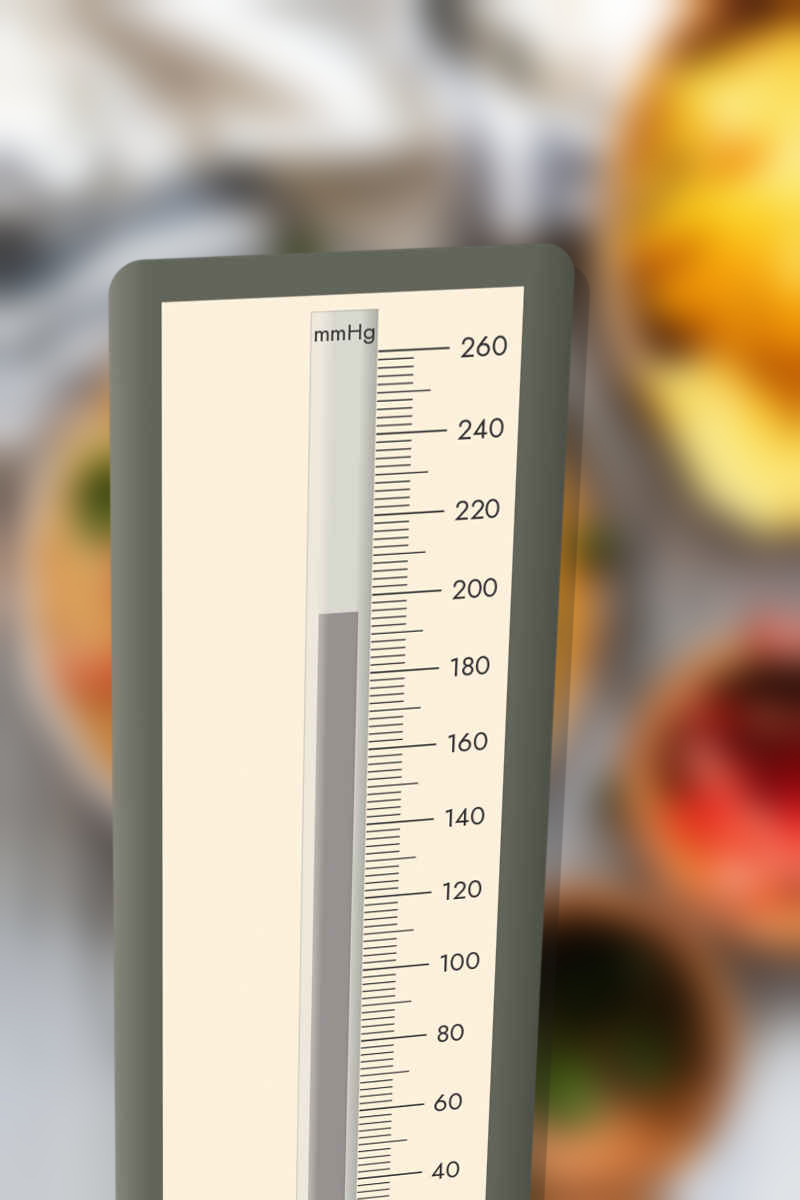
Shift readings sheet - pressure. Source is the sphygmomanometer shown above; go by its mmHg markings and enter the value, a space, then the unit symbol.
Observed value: 196 mmHg
